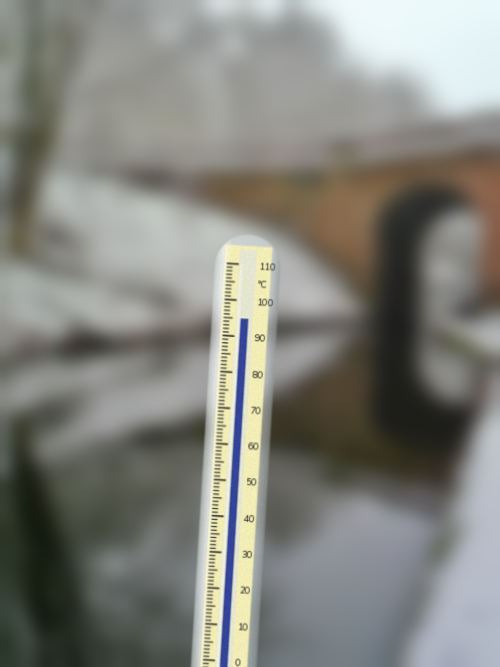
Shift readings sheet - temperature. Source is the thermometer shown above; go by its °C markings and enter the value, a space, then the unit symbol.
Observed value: 95 °C
